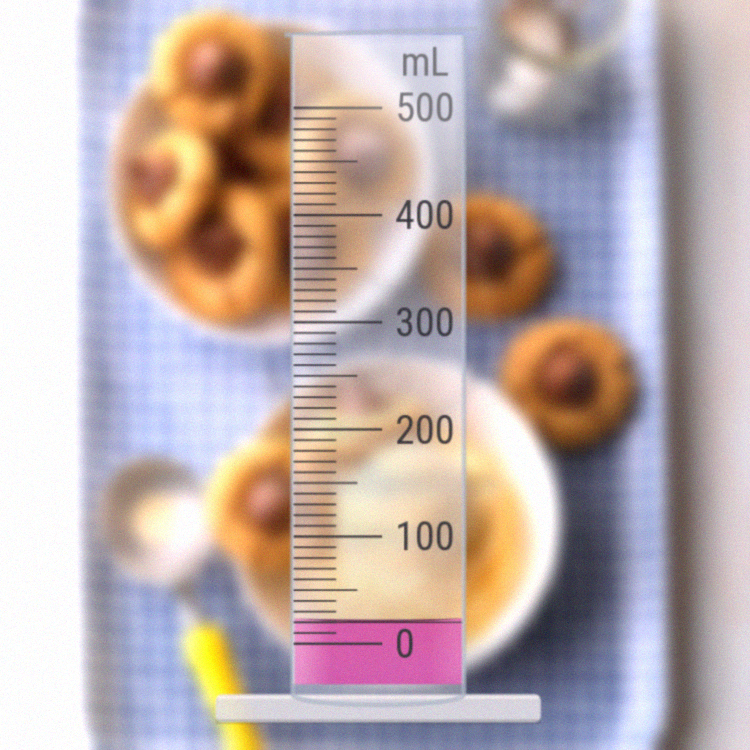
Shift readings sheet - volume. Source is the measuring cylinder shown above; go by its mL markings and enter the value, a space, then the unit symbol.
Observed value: 20 mL
